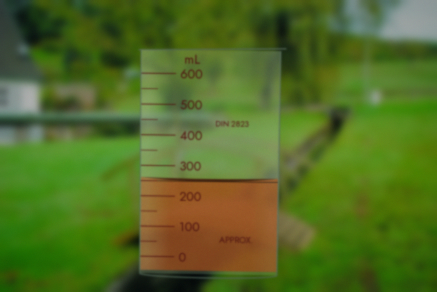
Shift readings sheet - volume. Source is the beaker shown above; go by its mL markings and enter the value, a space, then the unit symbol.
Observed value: 250 mL
